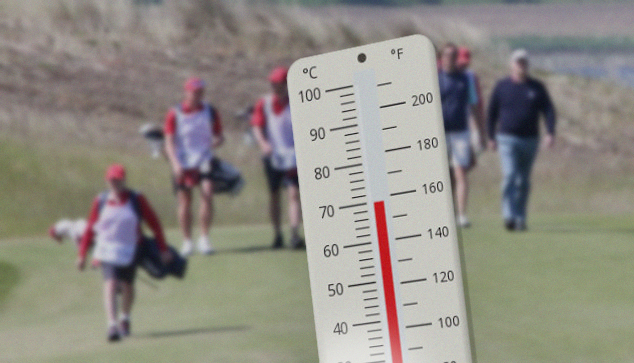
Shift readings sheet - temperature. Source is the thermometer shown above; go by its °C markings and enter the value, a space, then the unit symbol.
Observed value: 70 °C
